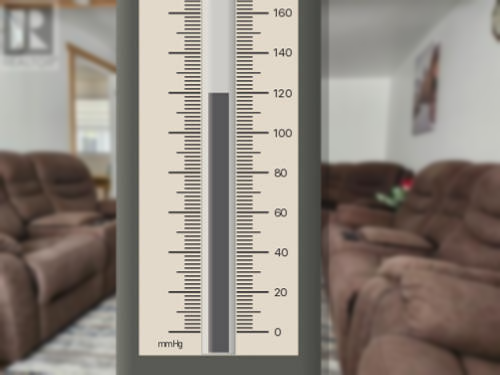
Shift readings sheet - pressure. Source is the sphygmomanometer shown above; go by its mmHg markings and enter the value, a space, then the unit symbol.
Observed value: 120 mmHg
